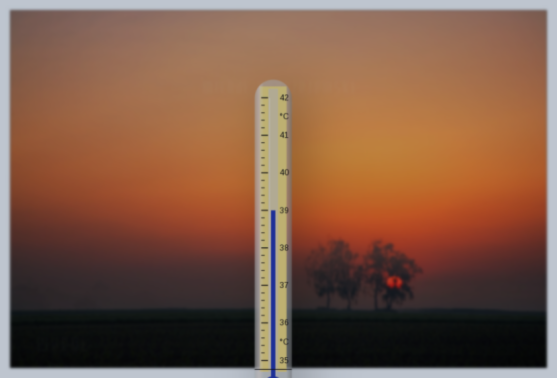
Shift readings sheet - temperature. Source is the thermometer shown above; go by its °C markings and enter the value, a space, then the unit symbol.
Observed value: 39 °C
